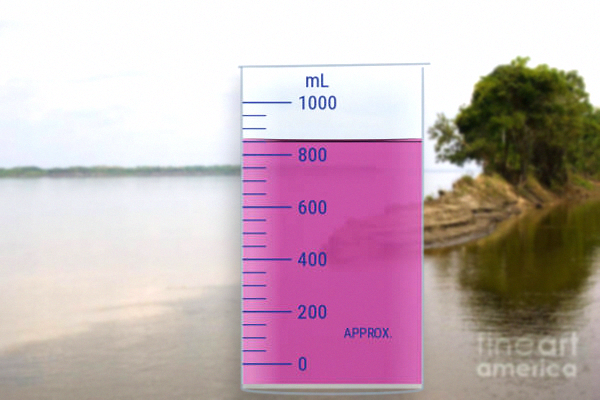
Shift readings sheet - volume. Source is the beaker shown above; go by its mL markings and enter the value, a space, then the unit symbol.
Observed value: 850 mL
